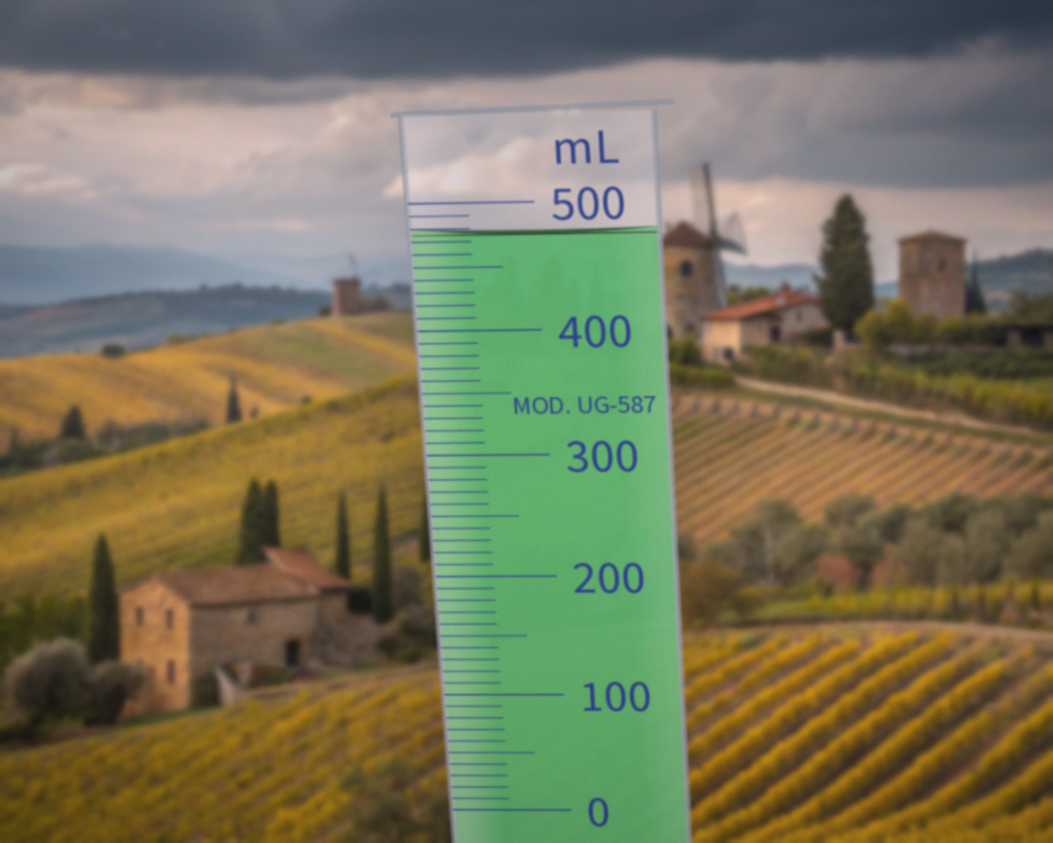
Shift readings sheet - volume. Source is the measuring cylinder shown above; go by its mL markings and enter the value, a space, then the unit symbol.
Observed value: 475 mL
